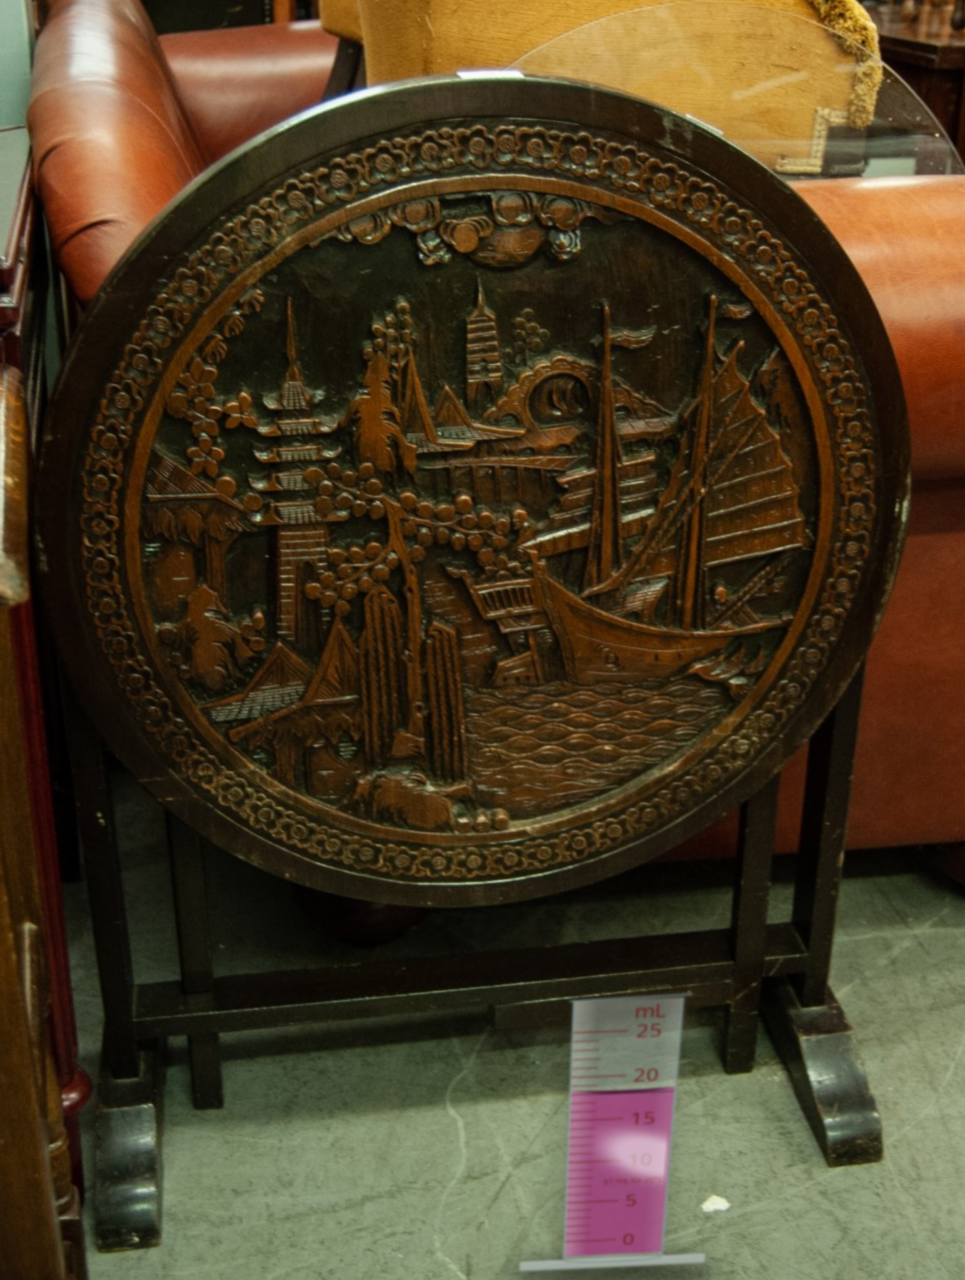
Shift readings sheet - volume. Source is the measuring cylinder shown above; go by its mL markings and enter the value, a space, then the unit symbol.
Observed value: 18 mL
